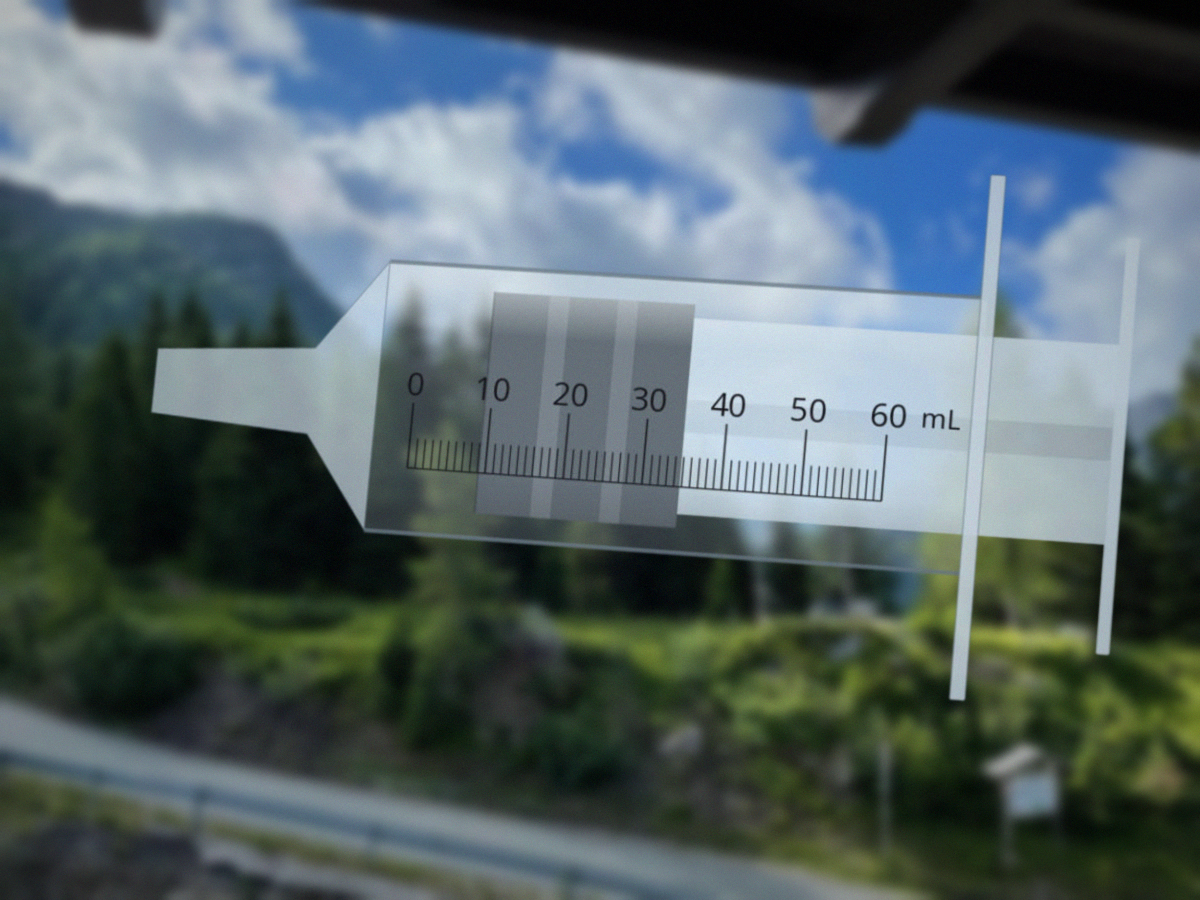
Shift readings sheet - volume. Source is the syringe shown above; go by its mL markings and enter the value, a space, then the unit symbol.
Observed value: 9 mL
